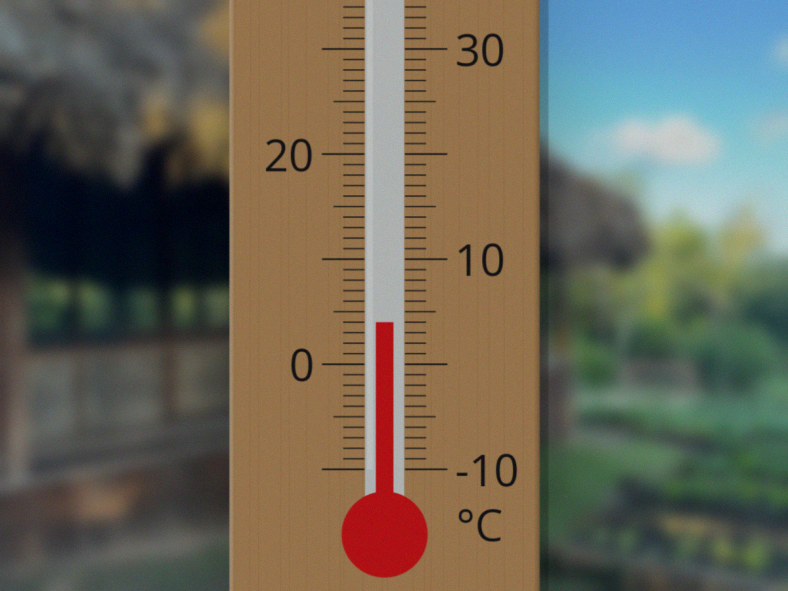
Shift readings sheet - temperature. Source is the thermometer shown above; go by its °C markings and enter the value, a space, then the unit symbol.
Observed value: 4 °C
